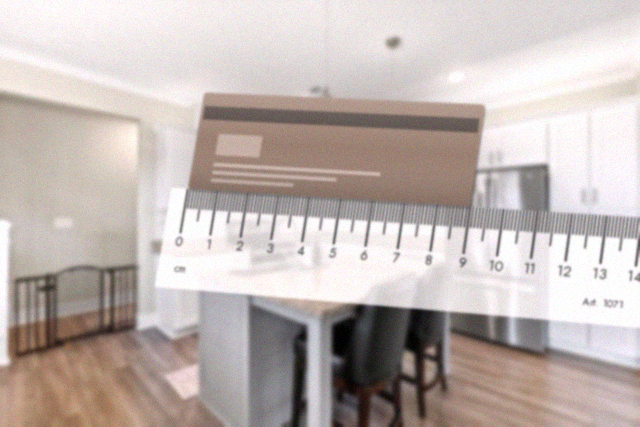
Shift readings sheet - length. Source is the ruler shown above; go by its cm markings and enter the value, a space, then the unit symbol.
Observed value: 9 cm
